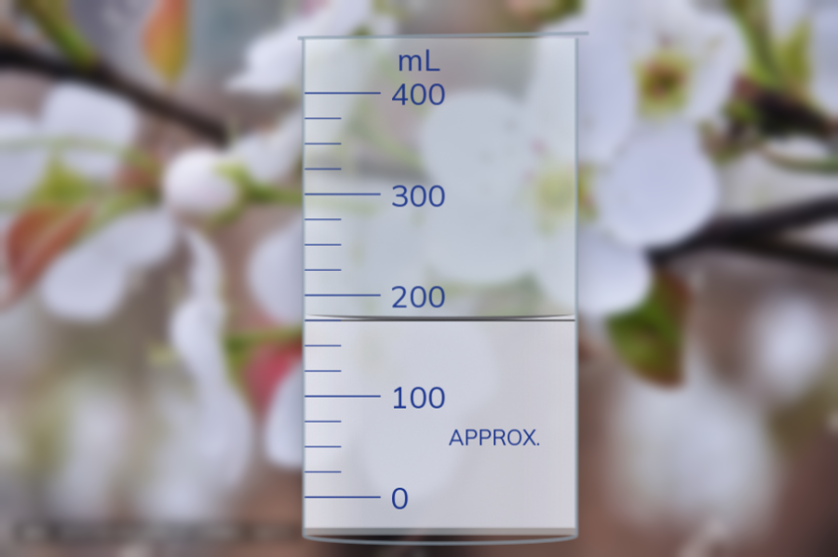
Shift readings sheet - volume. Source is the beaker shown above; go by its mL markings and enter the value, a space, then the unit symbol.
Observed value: 175 mL
